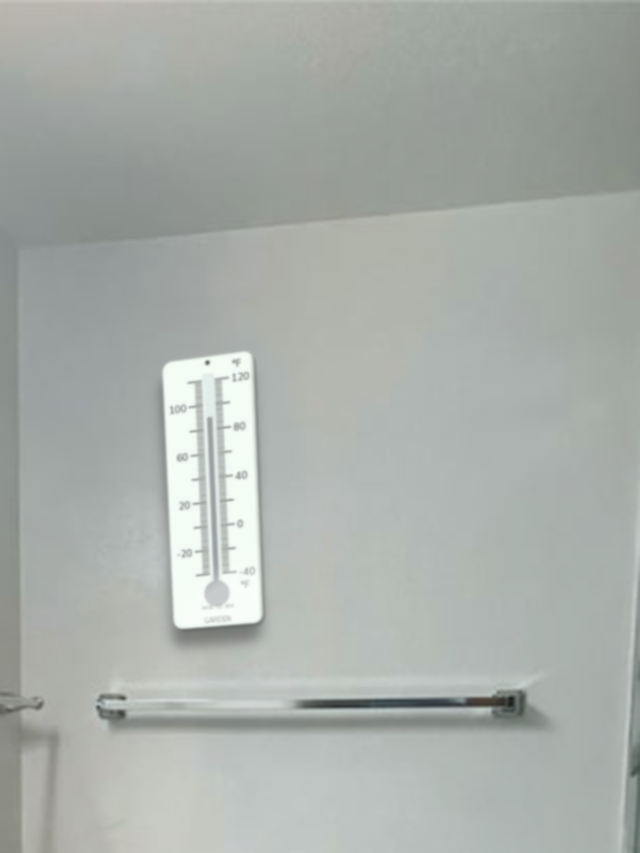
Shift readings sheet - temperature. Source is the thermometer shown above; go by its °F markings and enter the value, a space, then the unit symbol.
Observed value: 90 °F
